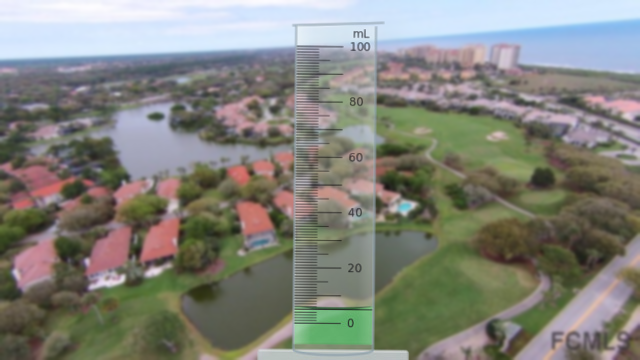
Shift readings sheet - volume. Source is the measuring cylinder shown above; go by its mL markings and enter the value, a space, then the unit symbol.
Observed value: 5 mL
